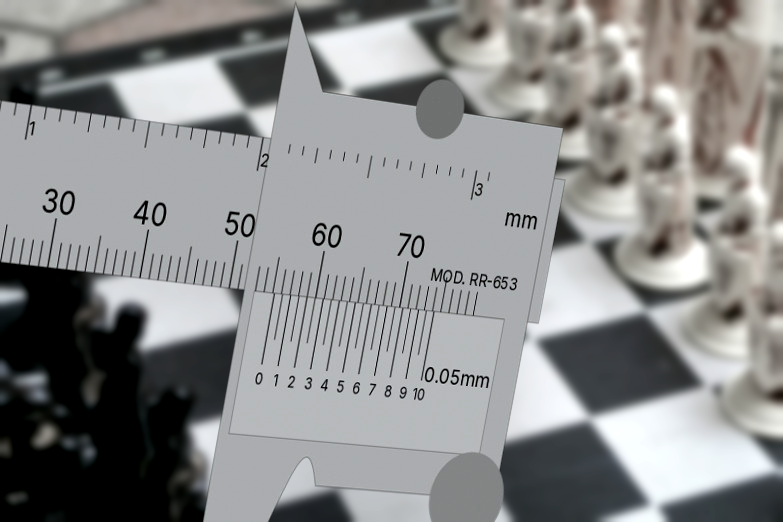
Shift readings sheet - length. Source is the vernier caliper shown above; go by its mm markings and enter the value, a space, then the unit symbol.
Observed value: 55.2 mm
